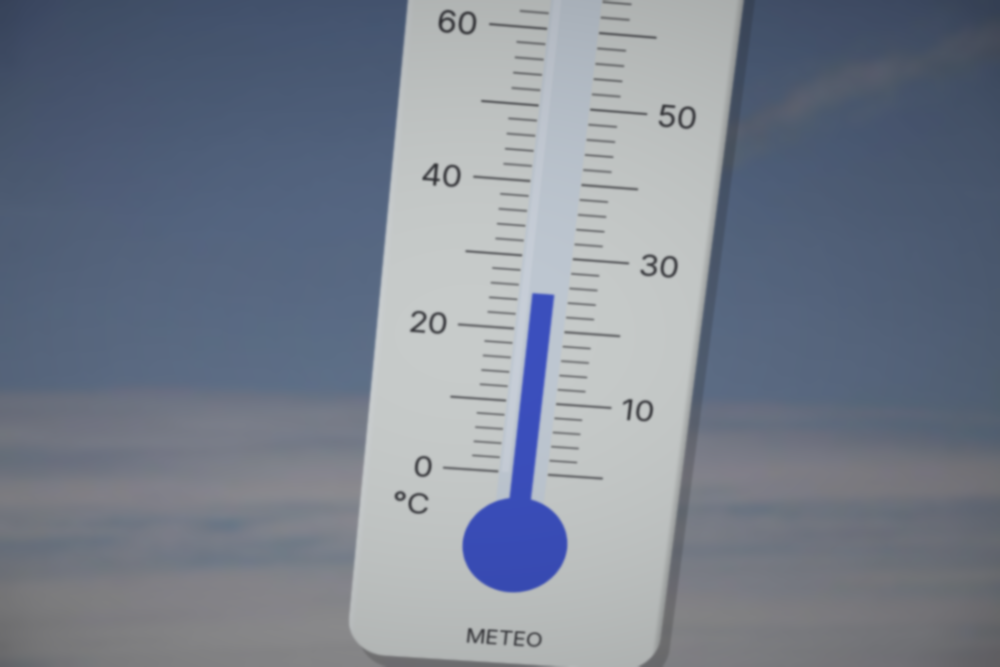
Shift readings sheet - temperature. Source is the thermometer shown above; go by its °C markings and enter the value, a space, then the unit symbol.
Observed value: 25 °C
